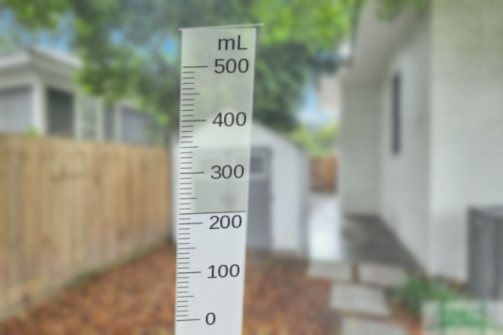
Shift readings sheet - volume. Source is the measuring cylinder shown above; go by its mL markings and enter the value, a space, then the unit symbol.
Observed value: 220 mL
